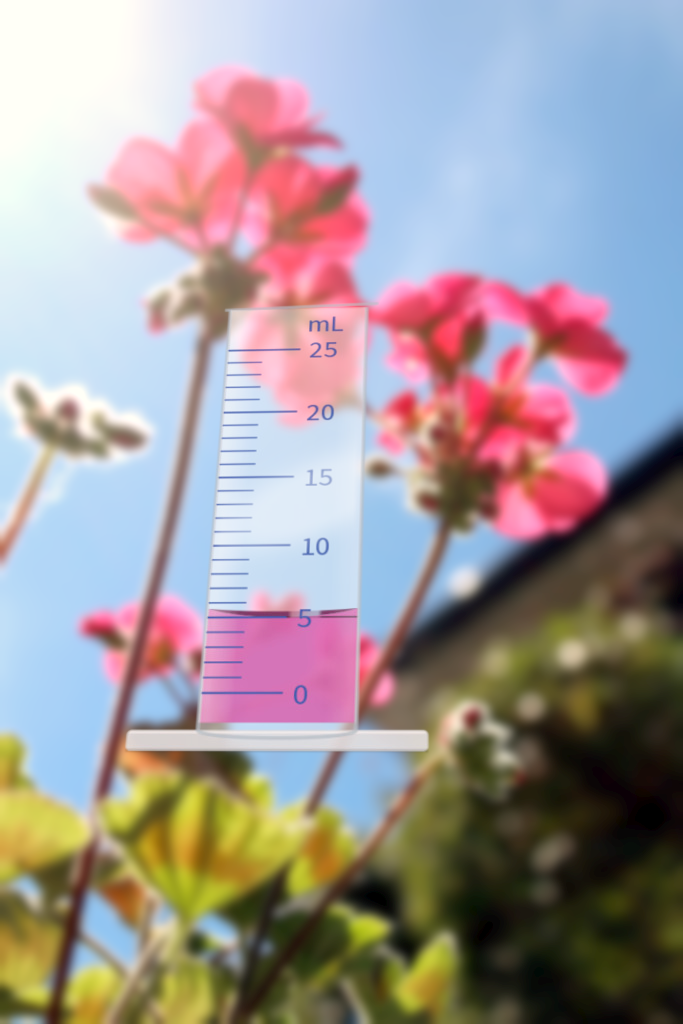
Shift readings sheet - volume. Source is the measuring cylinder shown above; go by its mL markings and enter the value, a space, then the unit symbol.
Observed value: 5 mL
